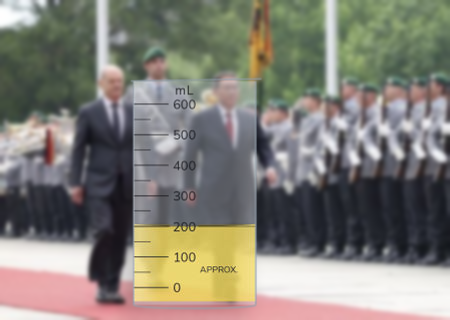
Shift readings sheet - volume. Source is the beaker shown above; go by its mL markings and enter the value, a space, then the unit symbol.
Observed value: 200 mL
